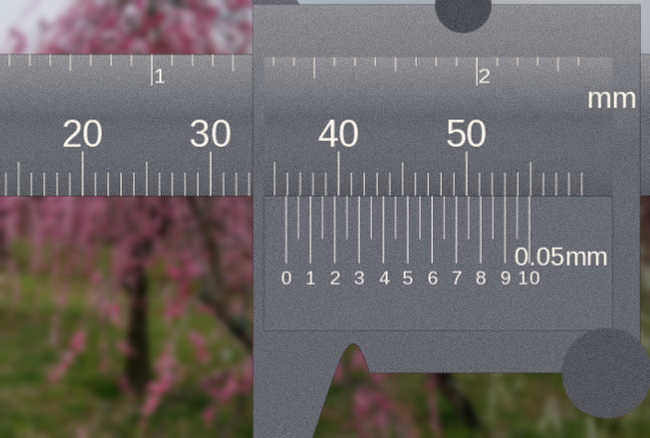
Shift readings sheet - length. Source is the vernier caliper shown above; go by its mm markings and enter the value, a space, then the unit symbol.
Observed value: 35.9 mm
